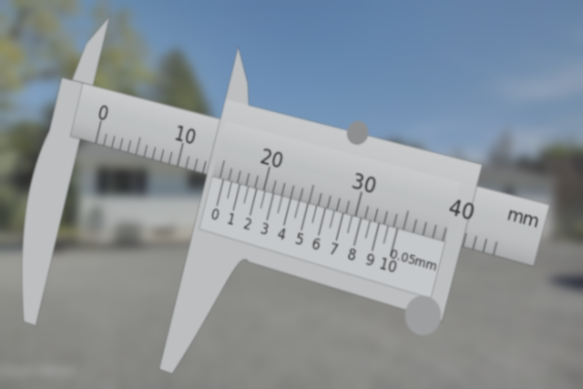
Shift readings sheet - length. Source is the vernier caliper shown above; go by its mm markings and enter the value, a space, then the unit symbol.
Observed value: 15.4 mm
